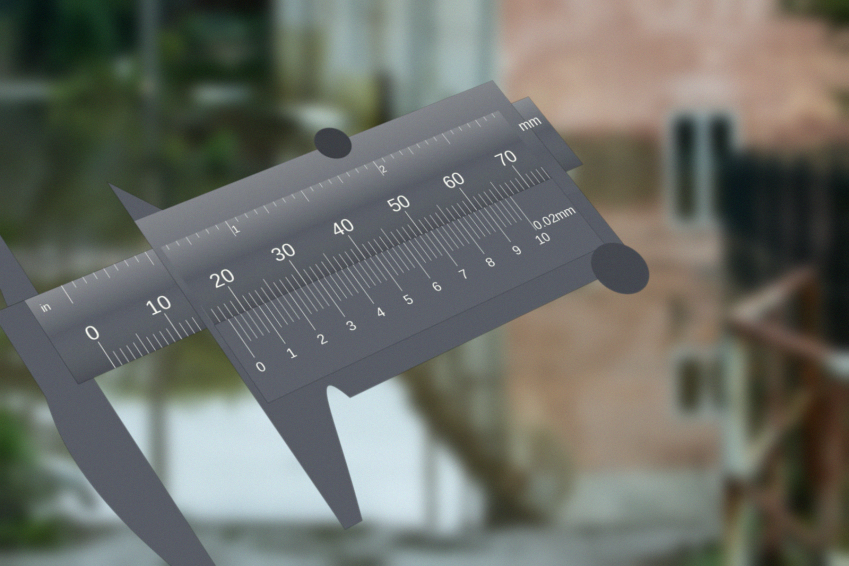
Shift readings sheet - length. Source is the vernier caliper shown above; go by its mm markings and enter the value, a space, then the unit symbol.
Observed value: 17.2 mm
